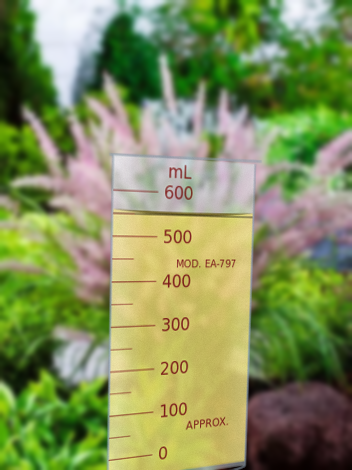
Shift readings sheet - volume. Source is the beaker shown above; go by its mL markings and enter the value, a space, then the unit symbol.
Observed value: 550 mL
